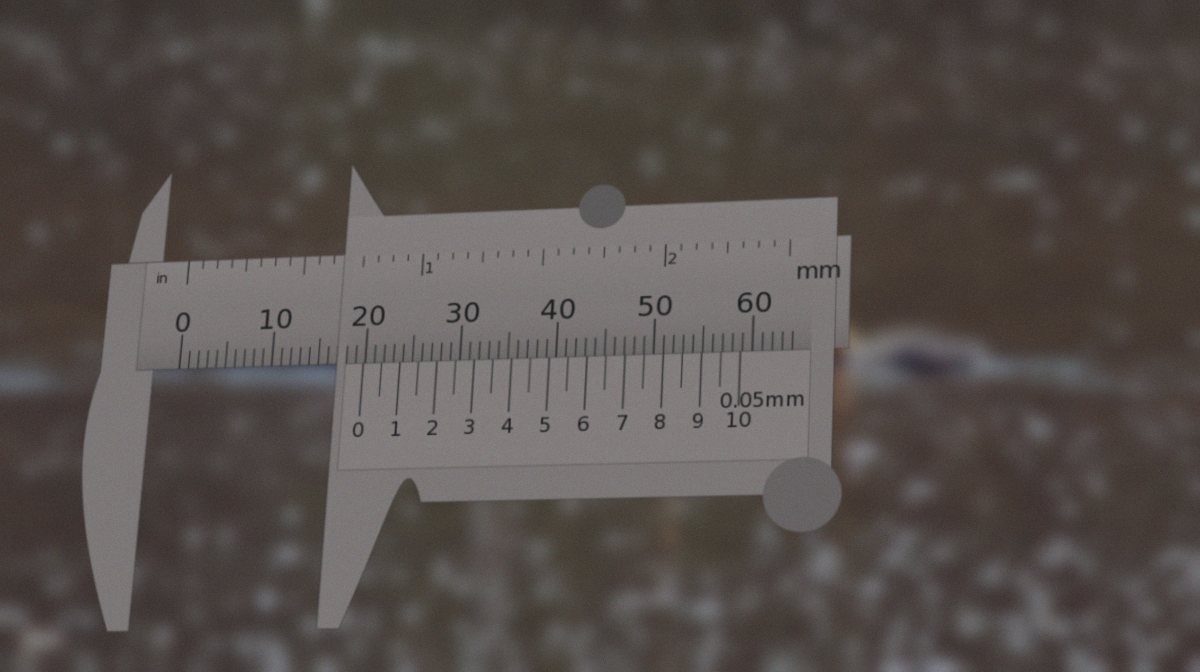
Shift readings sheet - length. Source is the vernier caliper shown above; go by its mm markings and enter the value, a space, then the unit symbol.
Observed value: 19.8 mm
